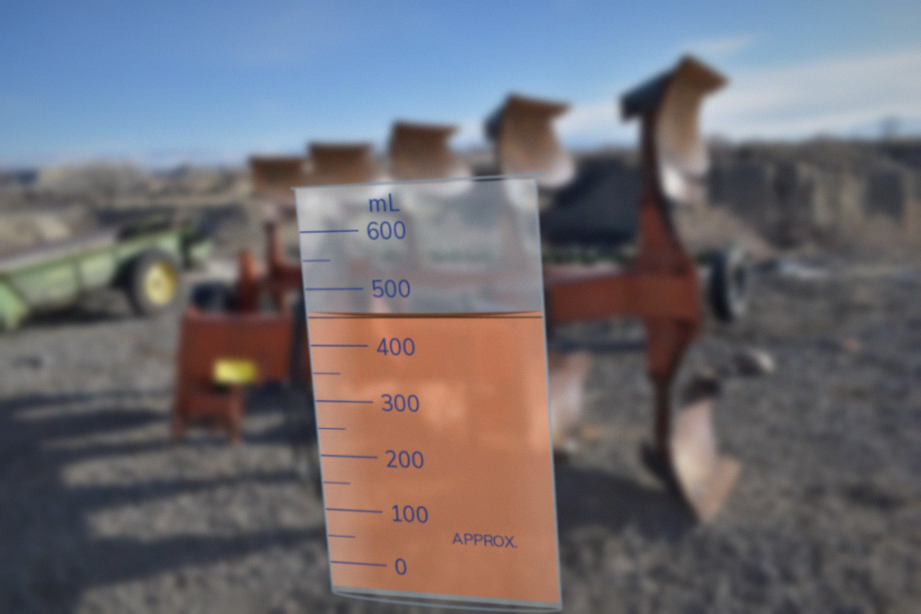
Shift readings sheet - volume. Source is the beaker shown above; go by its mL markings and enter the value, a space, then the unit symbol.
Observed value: 450 mL
